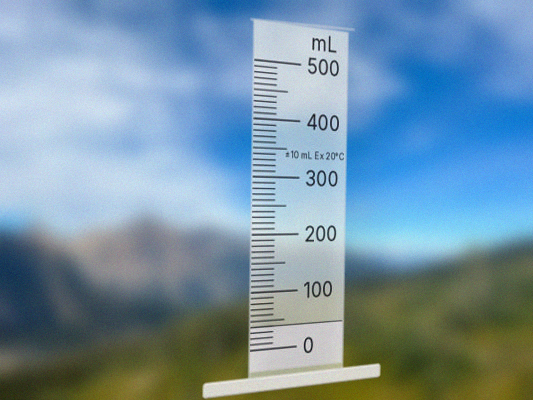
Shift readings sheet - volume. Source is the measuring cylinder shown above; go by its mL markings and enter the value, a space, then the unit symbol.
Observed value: 40 mL
